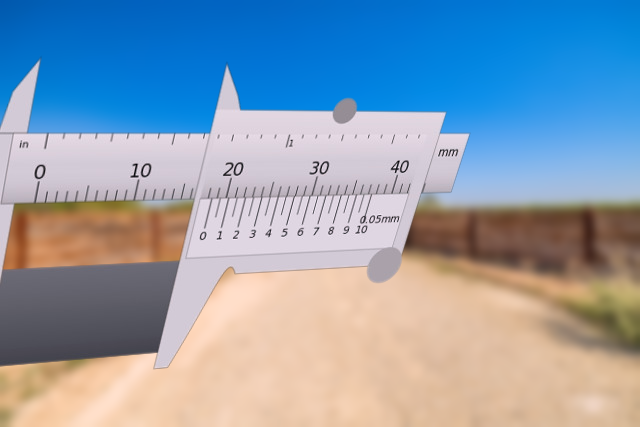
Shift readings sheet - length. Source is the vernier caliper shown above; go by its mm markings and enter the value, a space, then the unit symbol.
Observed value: 18.4 mm
